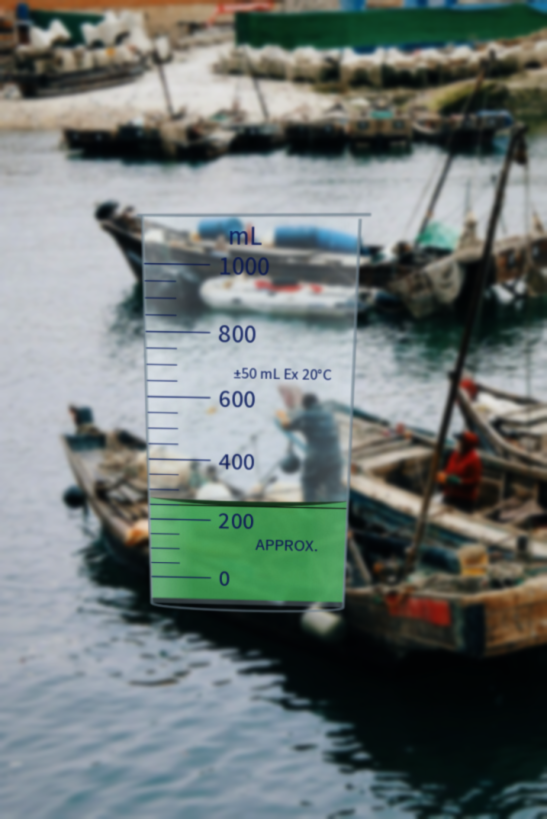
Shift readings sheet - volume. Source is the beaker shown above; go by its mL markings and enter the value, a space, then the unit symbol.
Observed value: 250 mL
